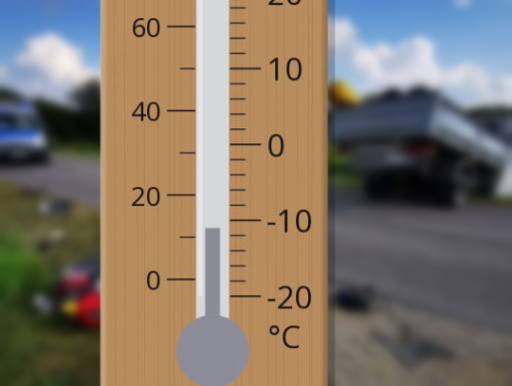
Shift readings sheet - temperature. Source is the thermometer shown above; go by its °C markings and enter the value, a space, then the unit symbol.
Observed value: -11 °C
